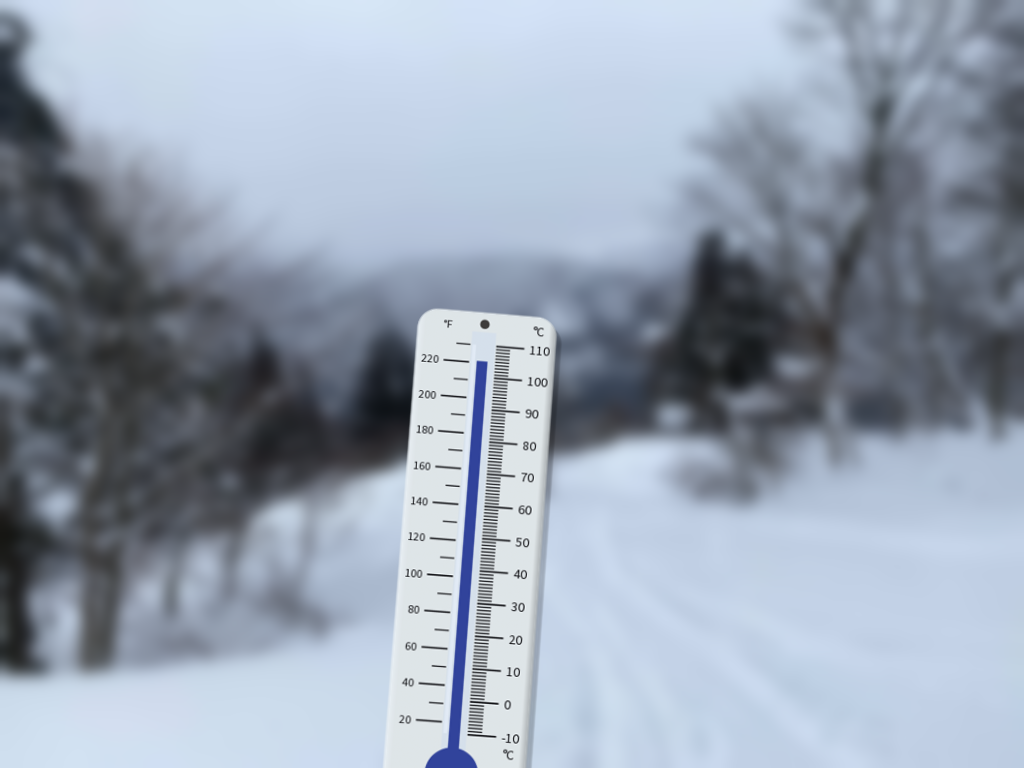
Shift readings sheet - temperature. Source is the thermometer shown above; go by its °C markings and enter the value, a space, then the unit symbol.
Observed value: 105 °C
